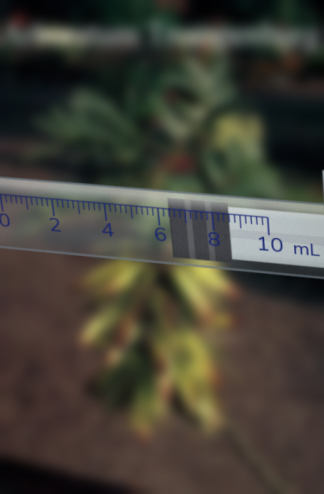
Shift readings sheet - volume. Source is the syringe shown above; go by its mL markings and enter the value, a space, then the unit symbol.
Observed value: 6.4 mL
